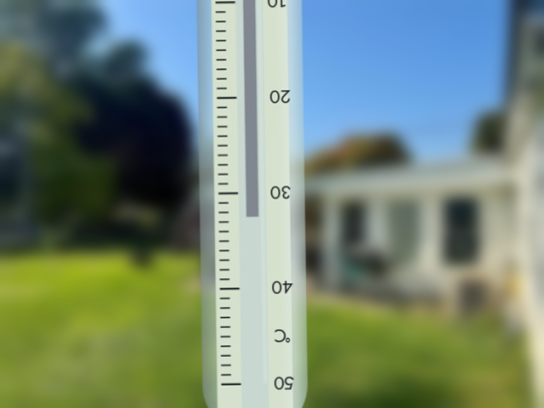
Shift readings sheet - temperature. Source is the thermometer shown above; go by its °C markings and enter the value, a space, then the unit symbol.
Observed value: 32.5 °C
